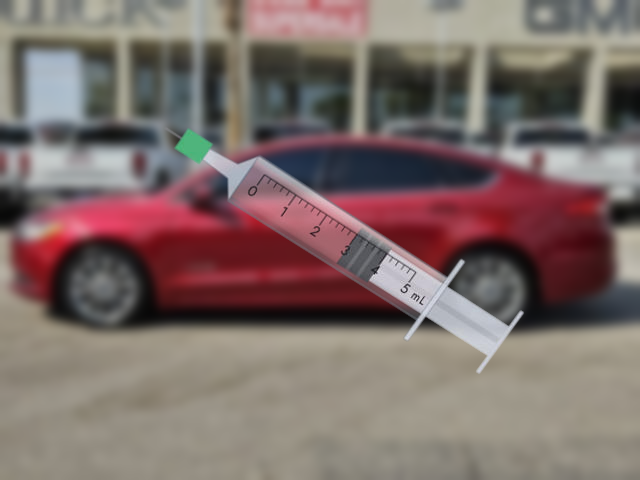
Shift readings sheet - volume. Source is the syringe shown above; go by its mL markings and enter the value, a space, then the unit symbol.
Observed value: 3 mL
